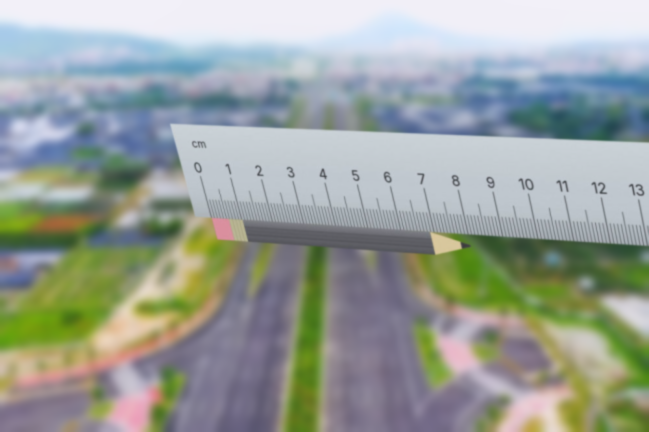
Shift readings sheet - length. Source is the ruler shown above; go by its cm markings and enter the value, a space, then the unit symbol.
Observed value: 8 cm
